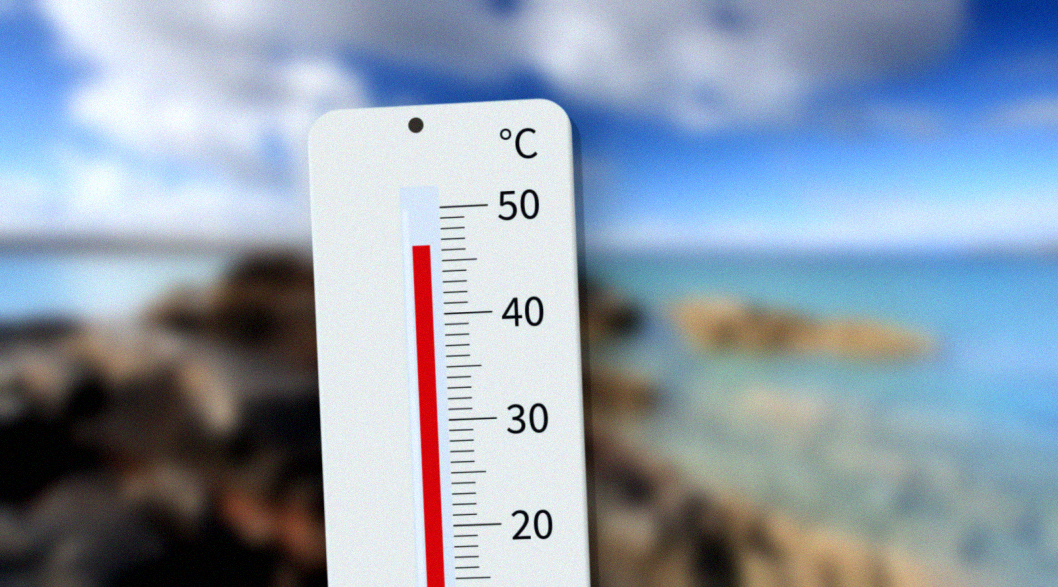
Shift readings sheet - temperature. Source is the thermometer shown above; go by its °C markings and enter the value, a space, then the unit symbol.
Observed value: 46.5 °C
